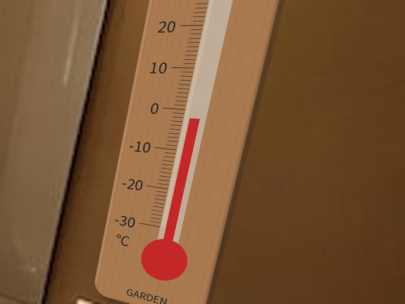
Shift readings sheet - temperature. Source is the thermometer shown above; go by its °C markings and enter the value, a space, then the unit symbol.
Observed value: -2 °C
